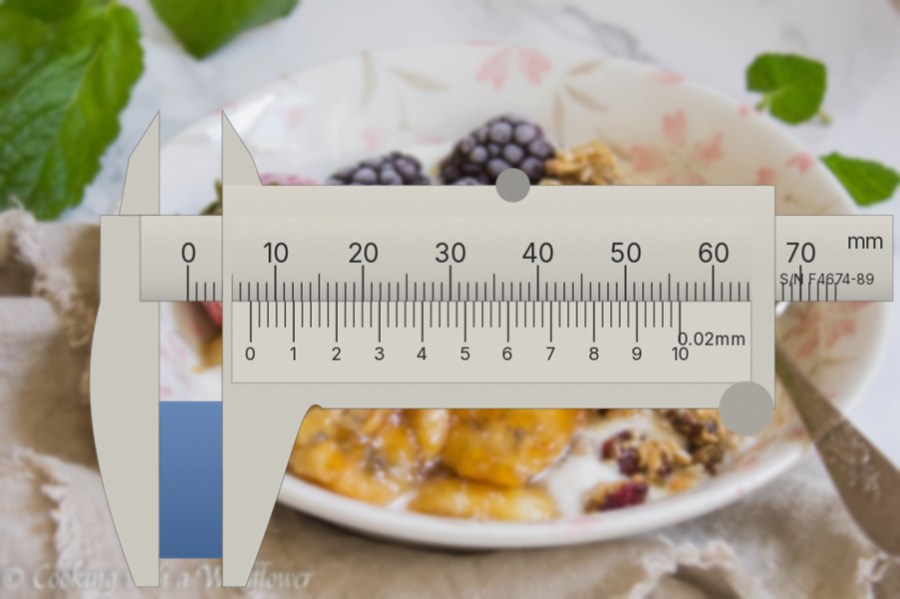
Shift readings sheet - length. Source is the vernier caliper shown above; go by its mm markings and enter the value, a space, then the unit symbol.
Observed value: 7.2 mm
